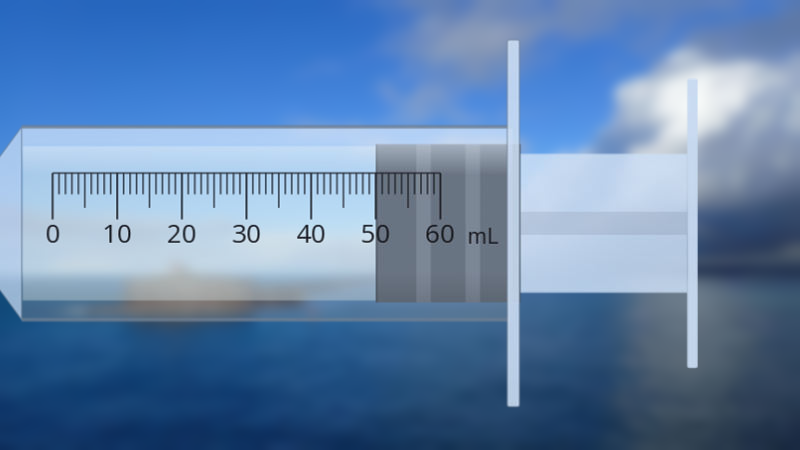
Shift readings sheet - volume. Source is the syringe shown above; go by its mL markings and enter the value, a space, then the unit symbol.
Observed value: 50 mL
